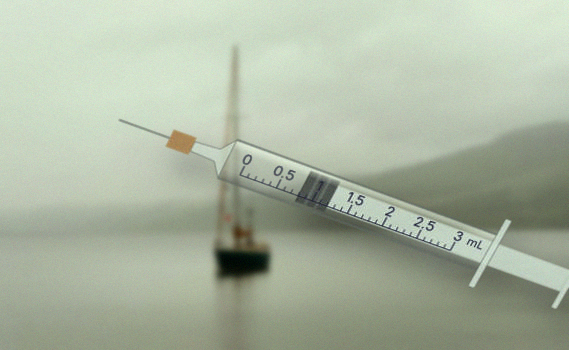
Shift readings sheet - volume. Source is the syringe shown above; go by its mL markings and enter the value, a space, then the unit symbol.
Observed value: 0.8 mL
